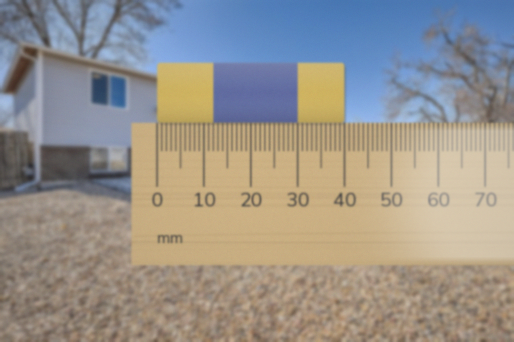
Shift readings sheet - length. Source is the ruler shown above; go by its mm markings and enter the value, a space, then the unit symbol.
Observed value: 40 mm
